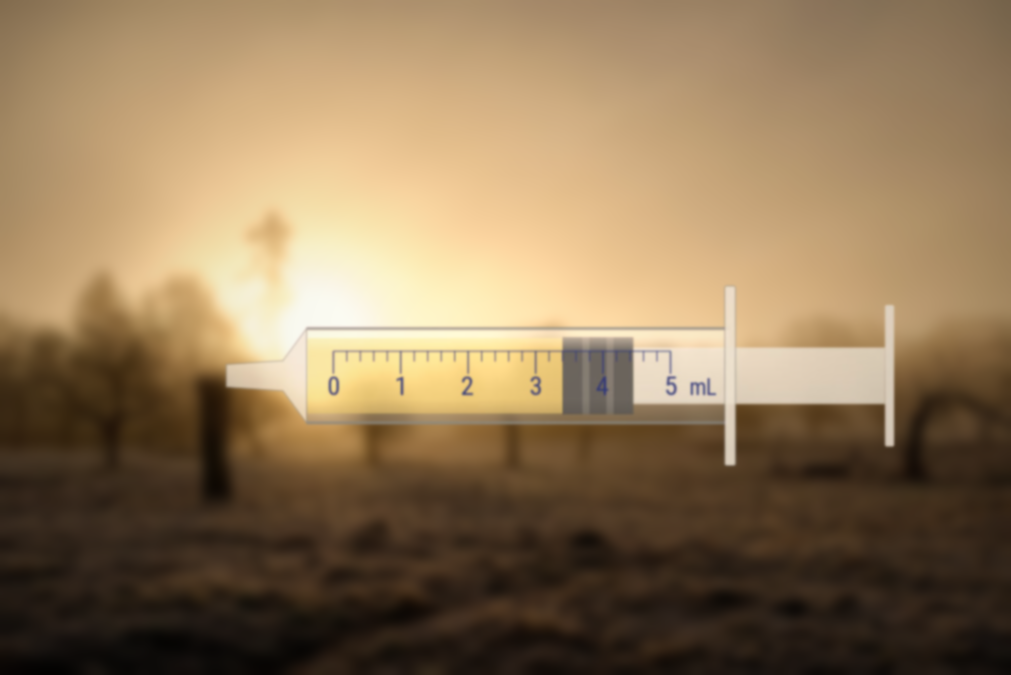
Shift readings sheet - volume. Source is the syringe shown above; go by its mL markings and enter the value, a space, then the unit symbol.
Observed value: 3.4 mL
